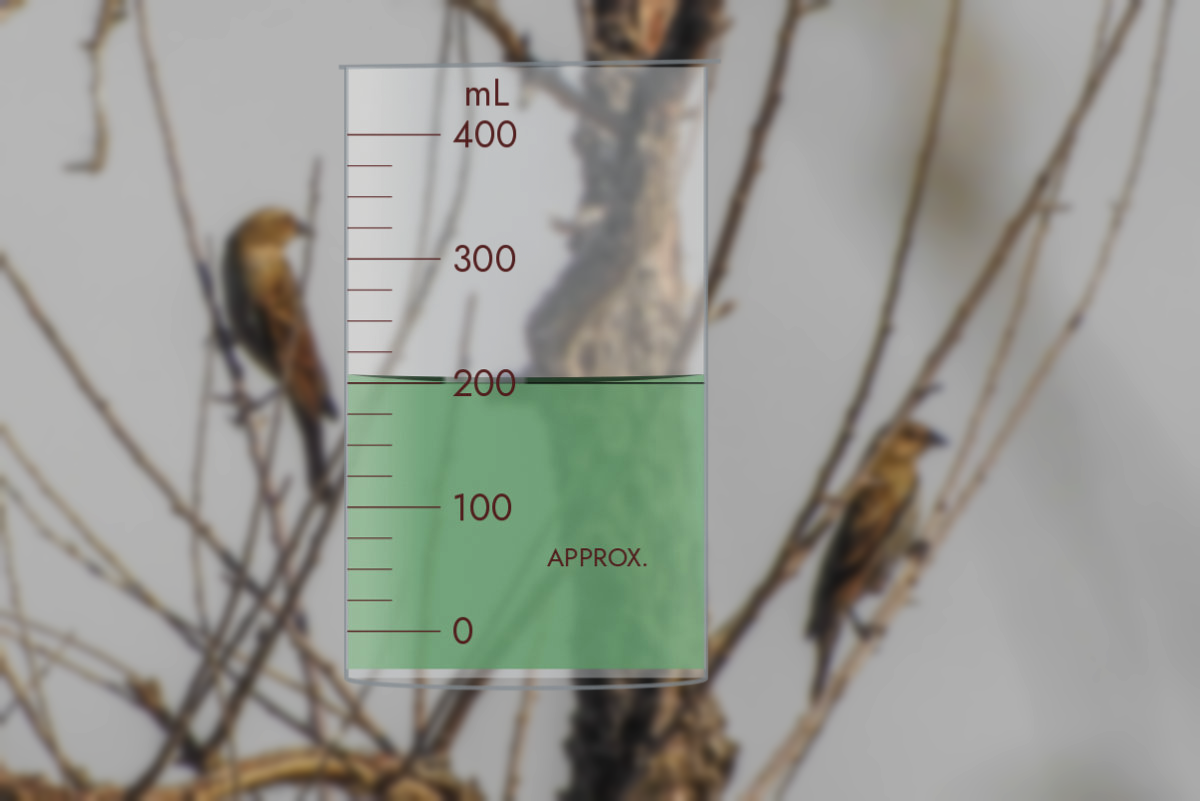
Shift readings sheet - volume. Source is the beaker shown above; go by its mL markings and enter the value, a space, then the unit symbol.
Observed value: 200 mL
